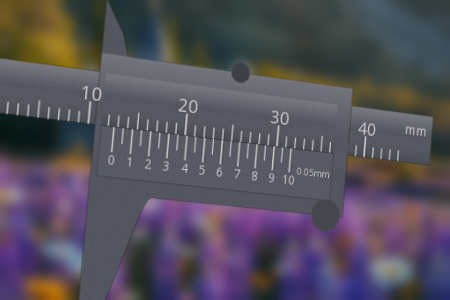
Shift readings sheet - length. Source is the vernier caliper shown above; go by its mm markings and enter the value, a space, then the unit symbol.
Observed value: 12.6 mm
